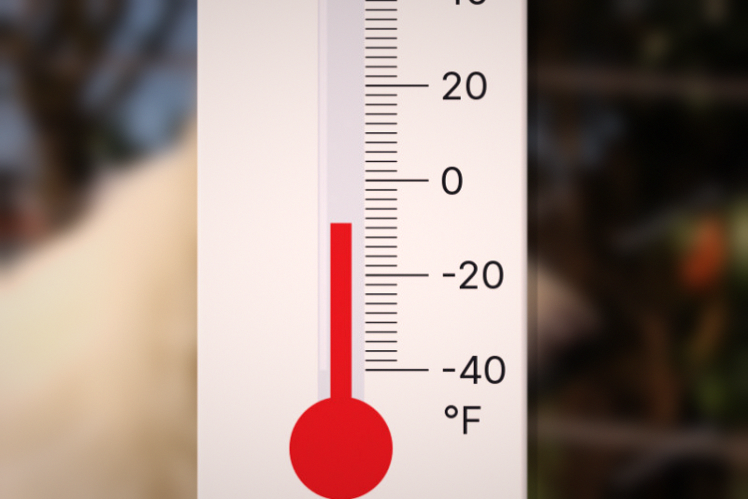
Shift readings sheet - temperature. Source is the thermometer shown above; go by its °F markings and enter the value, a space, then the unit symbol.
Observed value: -9 °F
